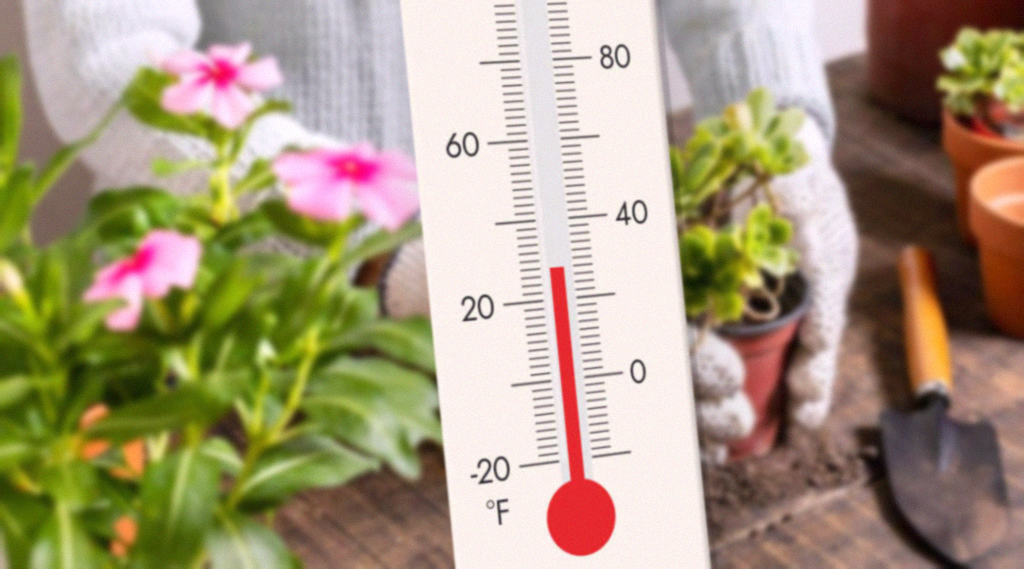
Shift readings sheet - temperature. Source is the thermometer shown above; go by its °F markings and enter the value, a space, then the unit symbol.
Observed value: 28 °F
